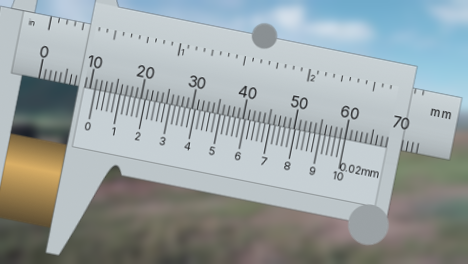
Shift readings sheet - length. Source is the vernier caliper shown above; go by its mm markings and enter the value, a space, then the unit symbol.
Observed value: 11.0 mm
